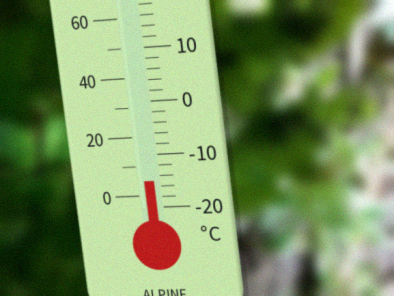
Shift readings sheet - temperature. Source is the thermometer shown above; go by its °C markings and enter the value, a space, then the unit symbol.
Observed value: -15 °C
